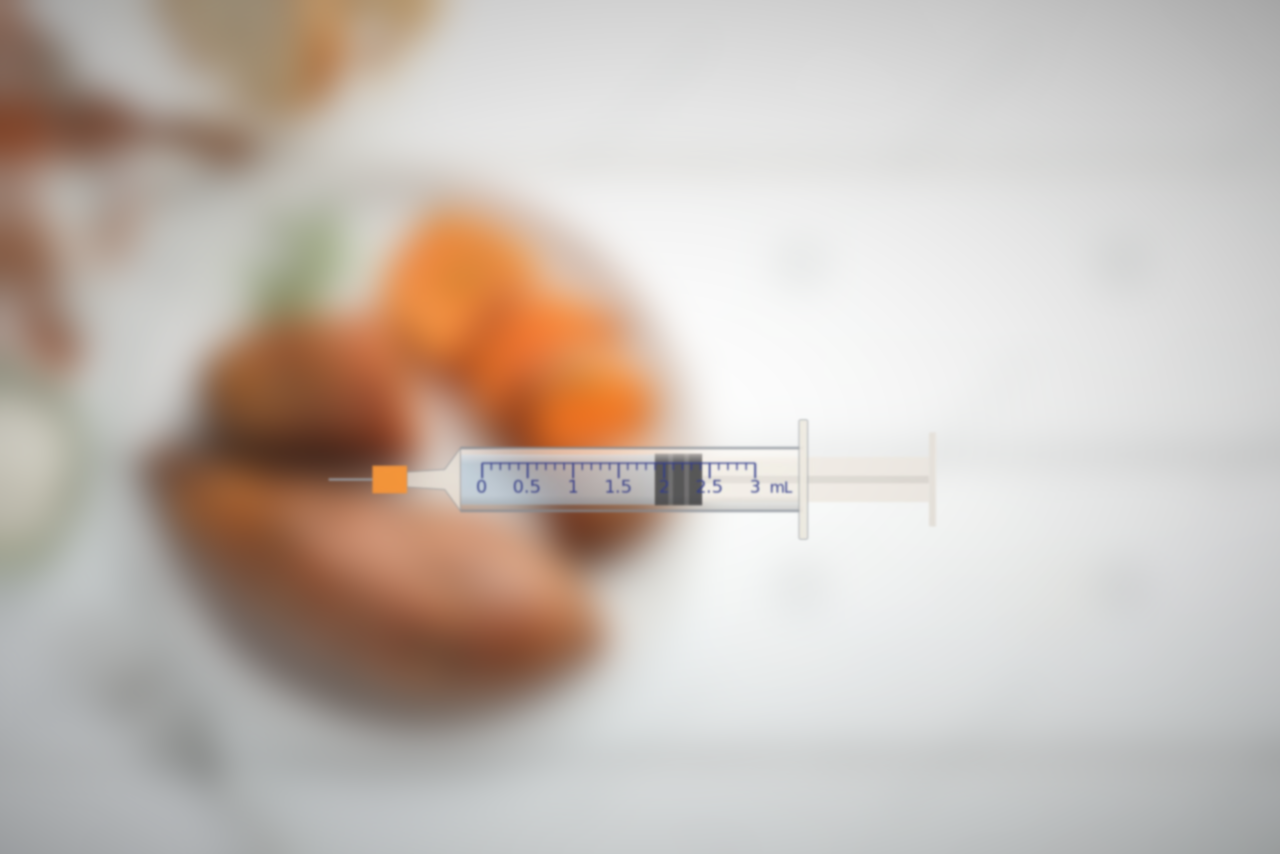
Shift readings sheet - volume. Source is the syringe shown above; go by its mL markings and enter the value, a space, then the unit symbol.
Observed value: 1.9 mL
